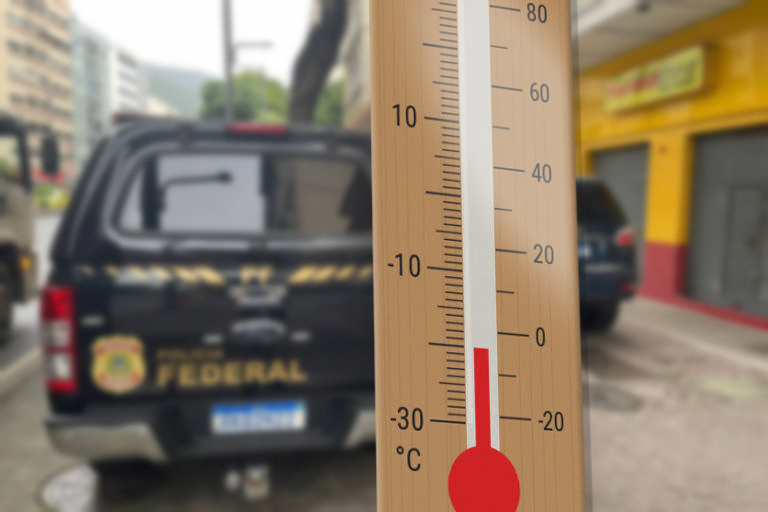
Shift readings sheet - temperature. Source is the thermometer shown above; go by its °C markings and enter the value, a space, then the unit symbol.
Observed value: -20 °C
